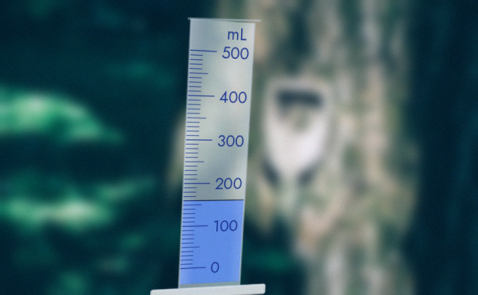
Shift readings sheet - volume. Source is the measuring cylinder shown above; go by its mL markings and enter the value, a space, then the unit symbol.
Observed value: 160 mL
